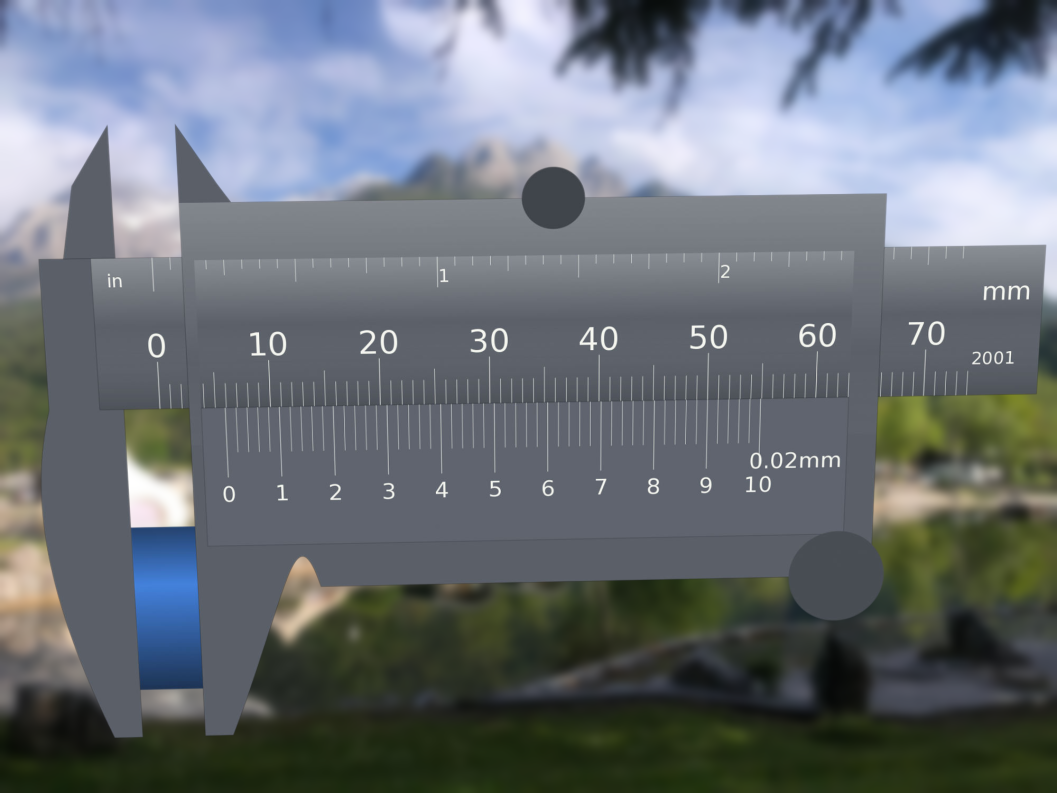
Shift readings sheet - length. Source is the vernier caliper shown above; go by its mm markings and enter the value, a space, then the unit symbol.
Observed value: 5.9 mm
